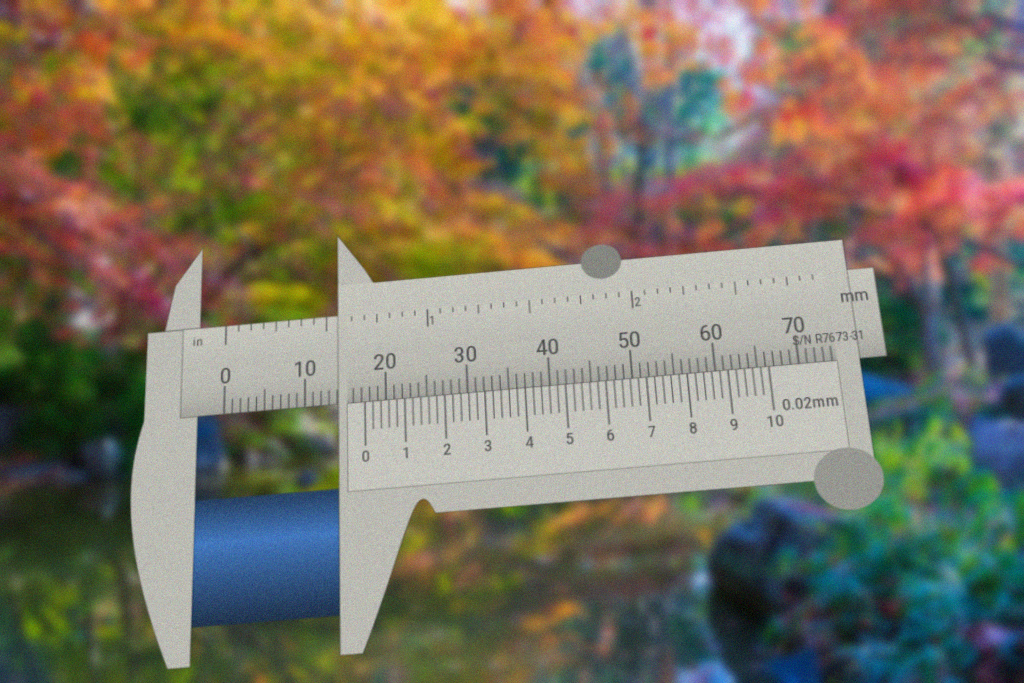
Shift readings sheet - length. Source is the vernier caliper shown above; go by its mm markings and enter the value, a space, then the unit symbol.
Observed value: 17.4 mm
